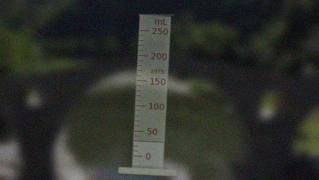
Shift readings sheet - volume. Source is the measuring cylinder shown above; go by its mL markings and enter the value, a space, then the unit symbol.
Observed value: 30 mL
